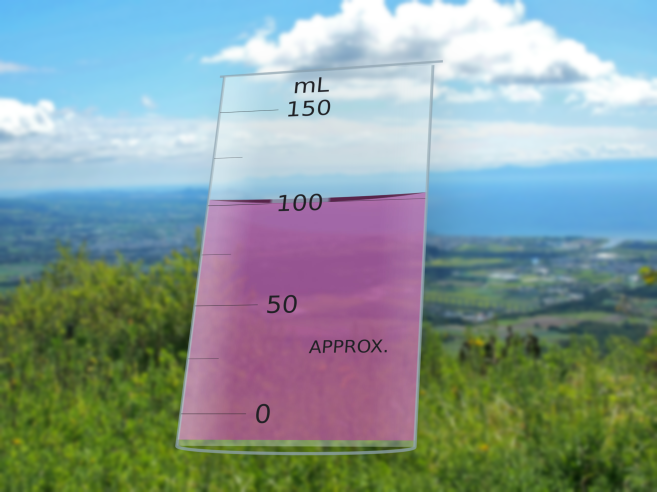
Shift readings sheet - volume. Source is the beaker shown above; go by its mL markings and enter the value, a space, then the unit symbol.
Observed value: 100 mL
